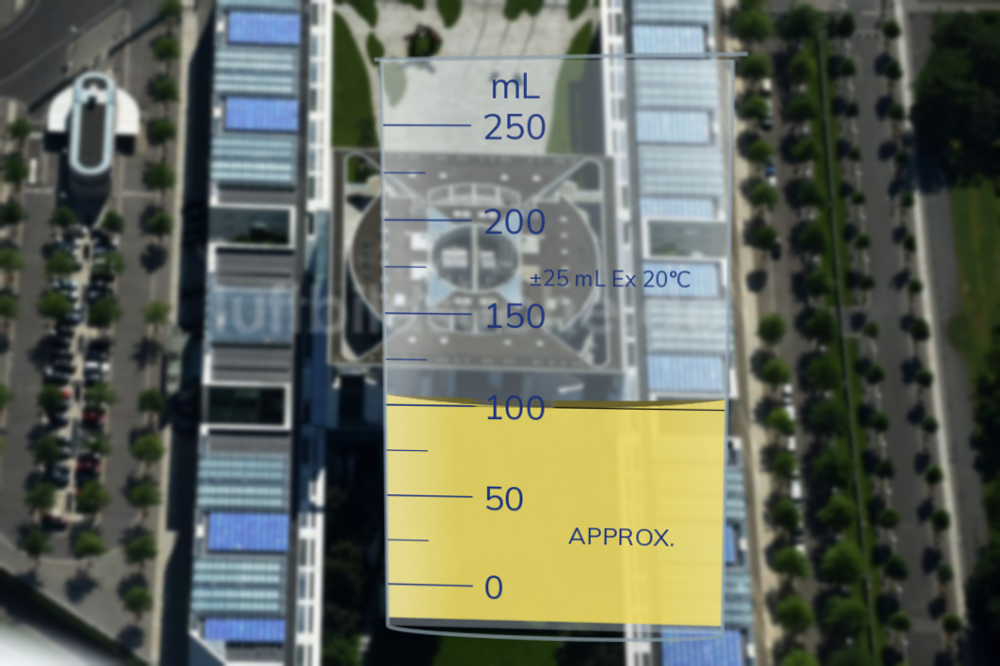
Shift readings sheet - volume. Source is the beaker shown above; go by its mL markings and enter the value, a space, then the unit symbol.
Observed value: 100 mL
